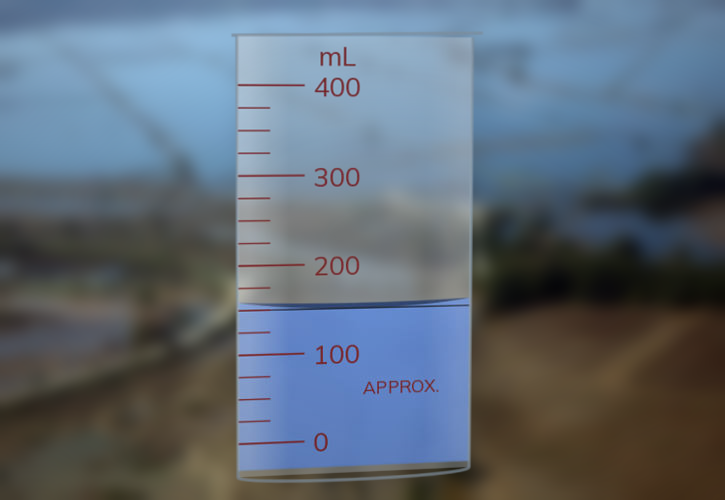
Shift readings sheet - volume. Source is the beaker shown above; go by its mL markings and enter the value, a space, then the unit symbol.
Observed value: 150 mL
